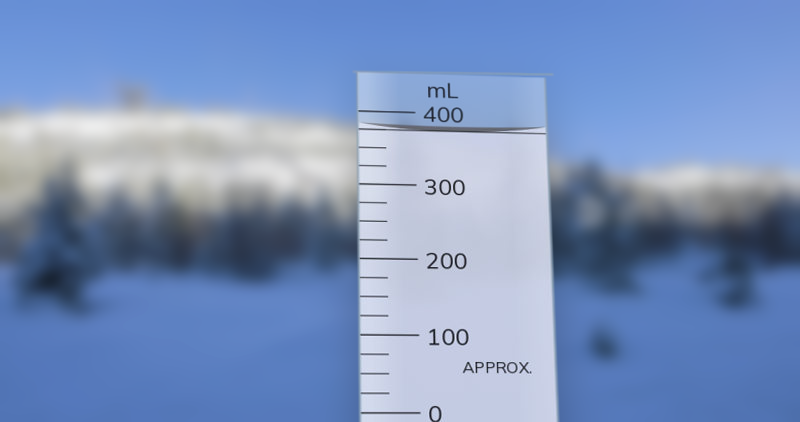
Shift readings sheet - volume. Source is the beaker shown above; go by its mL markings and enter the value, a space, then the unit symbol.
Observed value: 375 mL
